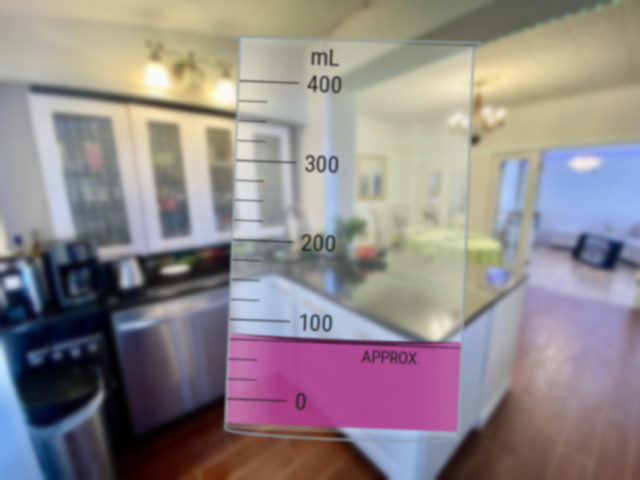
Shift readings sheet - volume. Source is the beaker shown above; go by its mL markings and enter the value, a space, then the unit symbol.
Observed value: 75 mL
